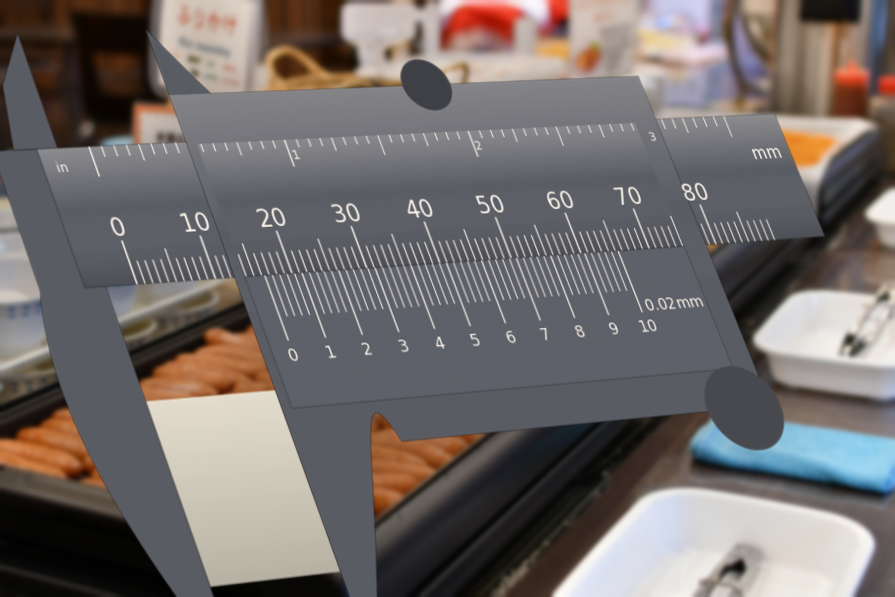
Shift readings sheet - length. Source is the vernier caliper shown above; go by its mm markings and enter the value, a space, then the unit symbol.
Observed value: 16.4 mm
